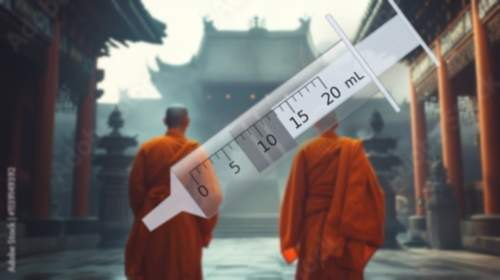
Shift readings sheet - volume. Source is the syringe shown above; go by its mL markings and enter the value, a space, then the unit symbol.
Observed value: 7 mL
